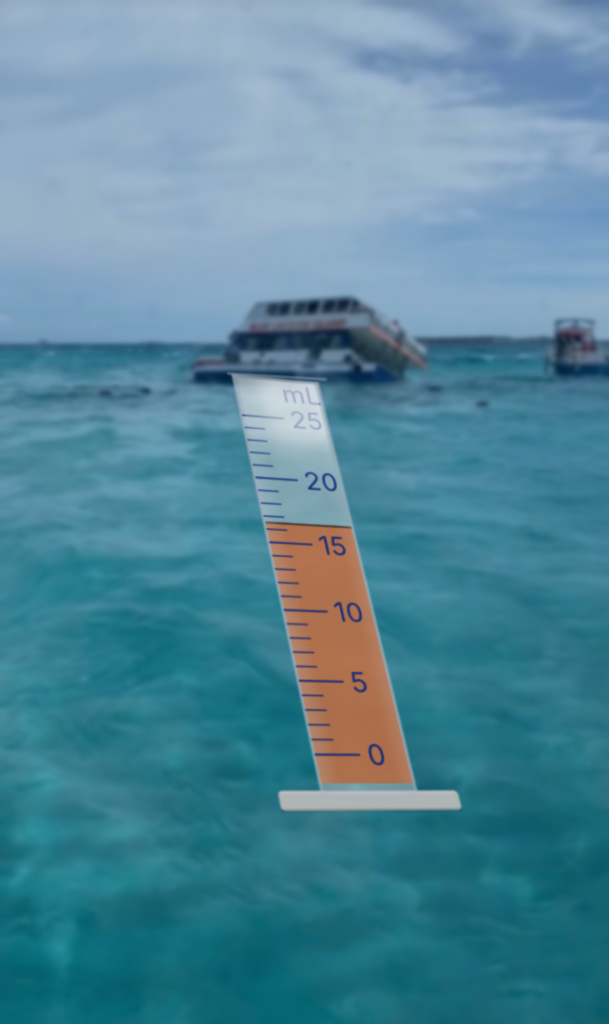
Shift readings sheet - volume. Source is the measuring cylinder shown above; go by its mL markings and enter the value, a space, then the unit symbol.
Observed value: 16.5 mL
